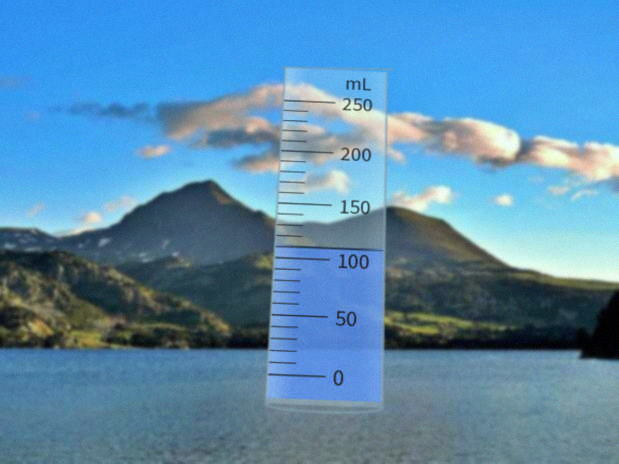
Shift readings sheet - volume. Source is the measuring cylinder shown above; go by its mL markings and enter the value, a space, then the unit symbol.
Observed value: 110 mL
